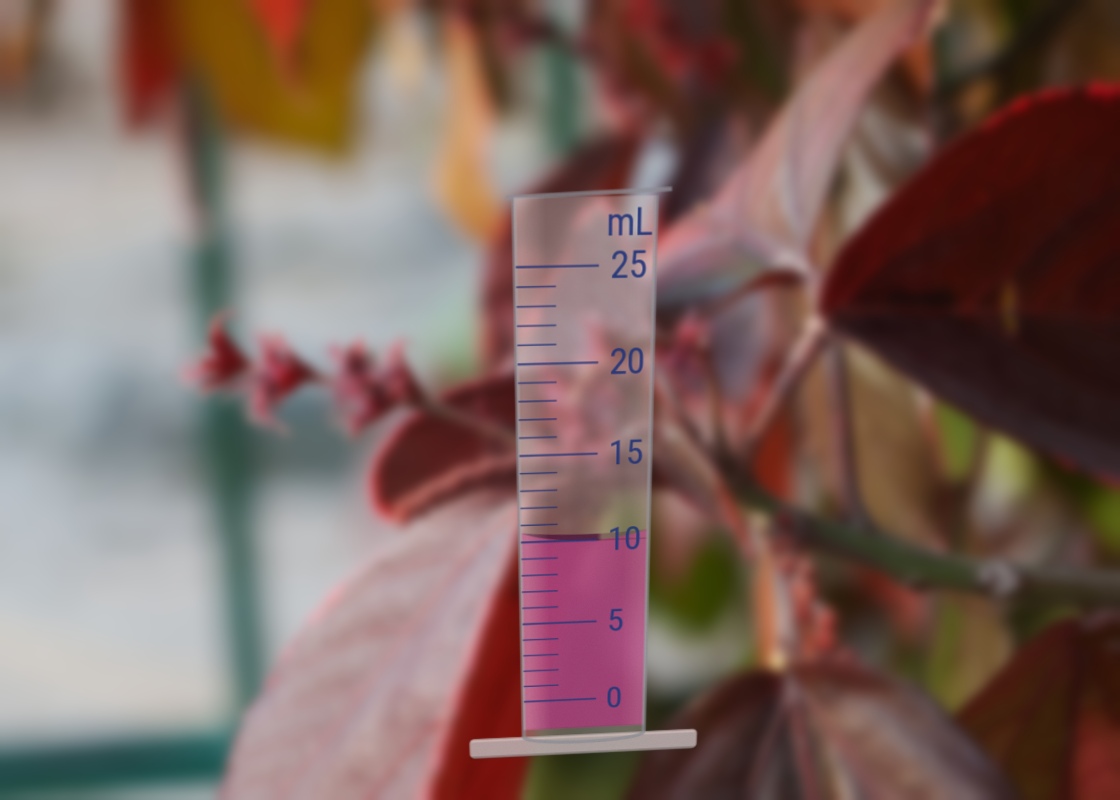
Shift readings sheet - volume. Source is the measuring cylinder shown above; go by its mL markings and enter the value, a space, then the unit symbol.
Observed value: 10 mL
